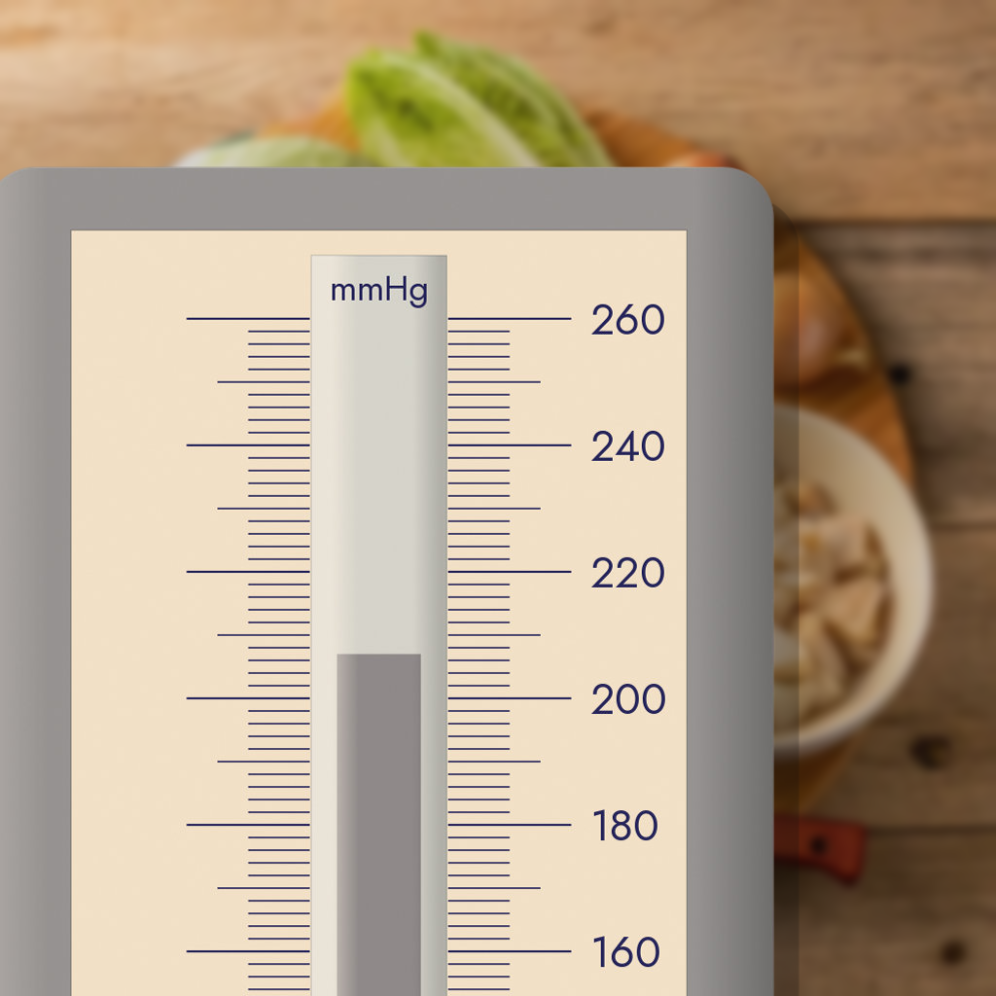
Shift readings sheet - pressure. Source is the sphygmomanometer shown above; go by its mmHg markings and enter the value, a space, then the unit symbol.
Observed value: 207 mmHg
